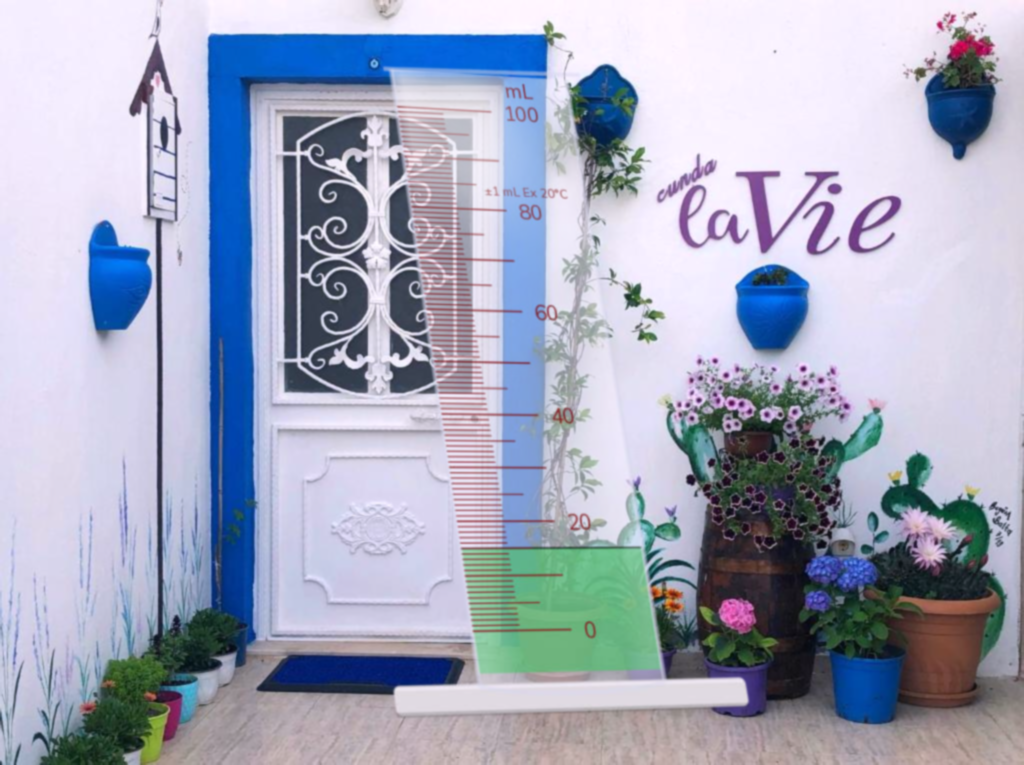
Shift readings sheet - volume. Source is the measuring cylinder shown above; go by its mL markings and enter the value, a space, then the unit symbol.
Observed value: 15 mL
